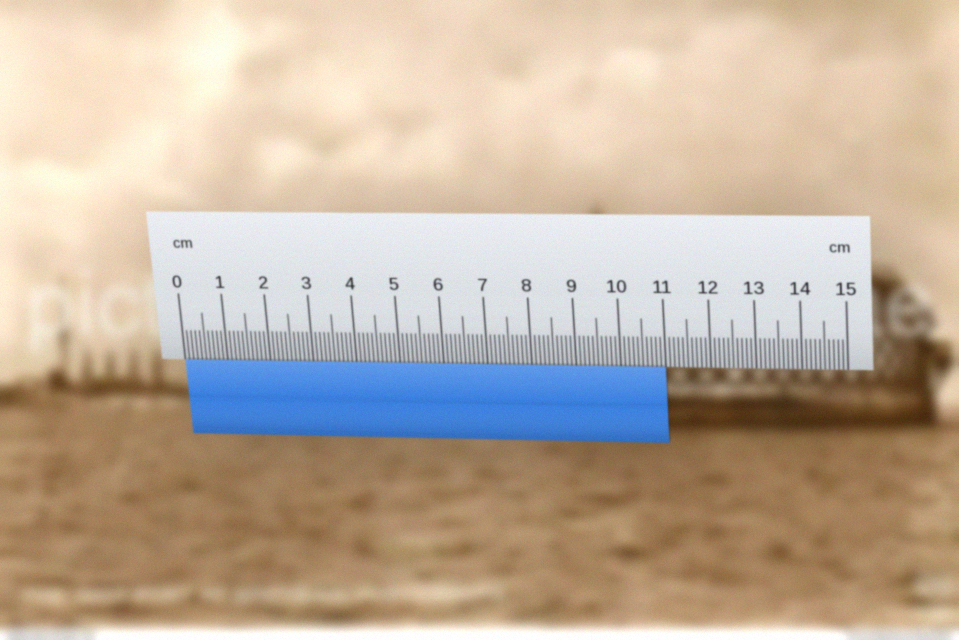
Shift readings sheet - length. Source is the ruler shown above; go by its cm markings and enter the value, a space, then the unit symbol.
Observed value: 11 cm
